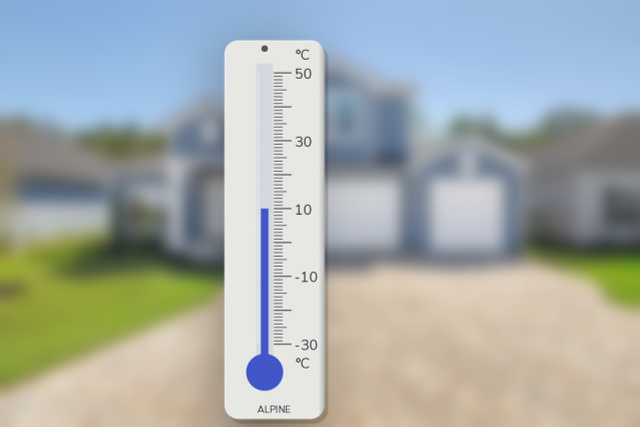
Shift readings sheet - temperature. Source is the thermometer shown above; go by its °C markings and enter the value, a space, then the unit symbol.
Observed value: 10 °C
